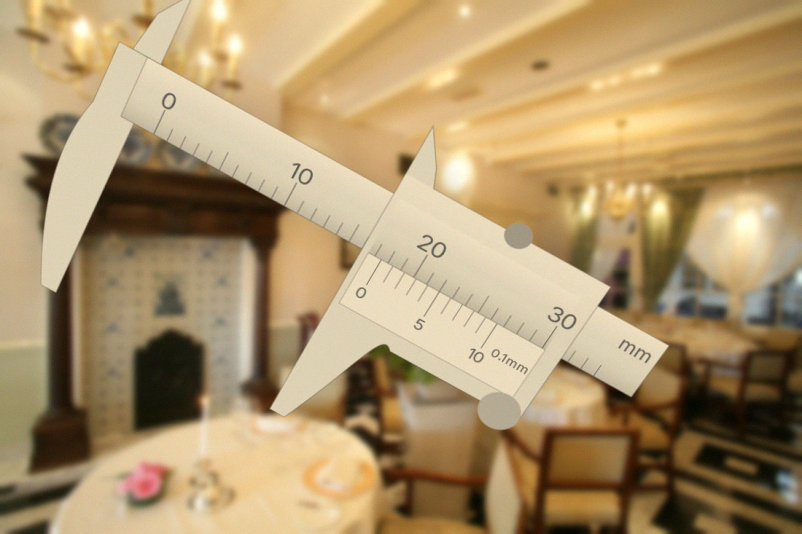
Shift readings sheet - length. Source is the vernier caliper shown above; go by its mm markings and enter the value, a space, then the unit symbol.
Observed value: 17.5 mm
